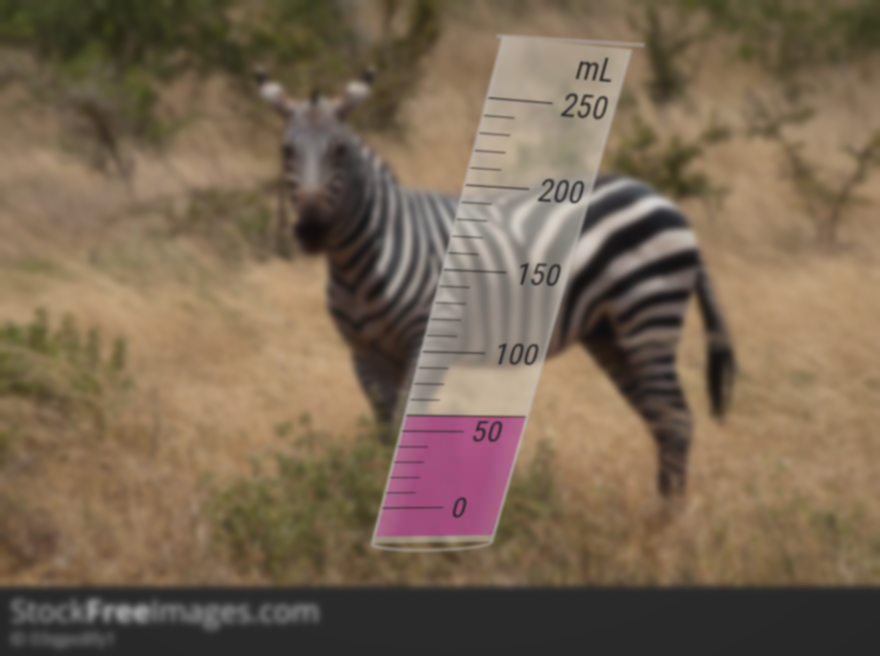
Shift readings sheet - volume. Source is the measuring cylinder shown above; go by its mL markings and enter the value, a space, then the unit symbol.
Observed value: 60 mL
